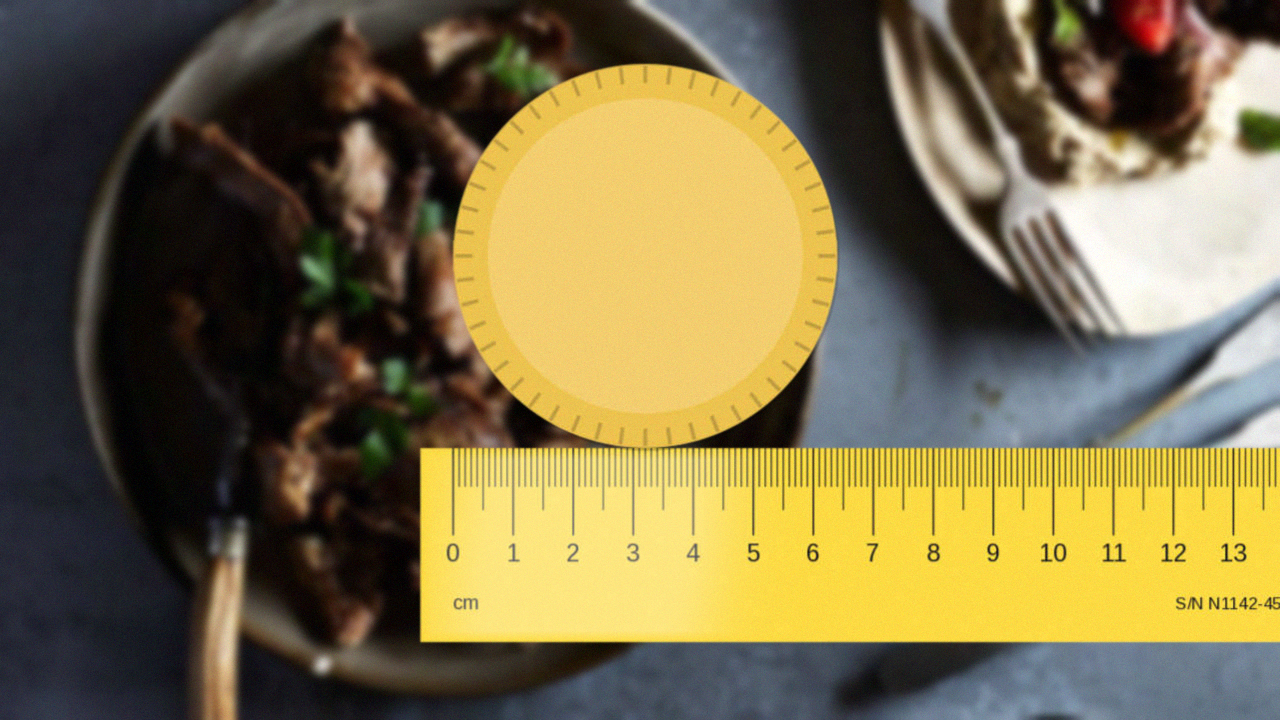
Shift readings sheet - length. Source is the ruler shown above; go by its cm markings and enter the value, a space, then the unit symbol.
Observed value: 6.4 cm
